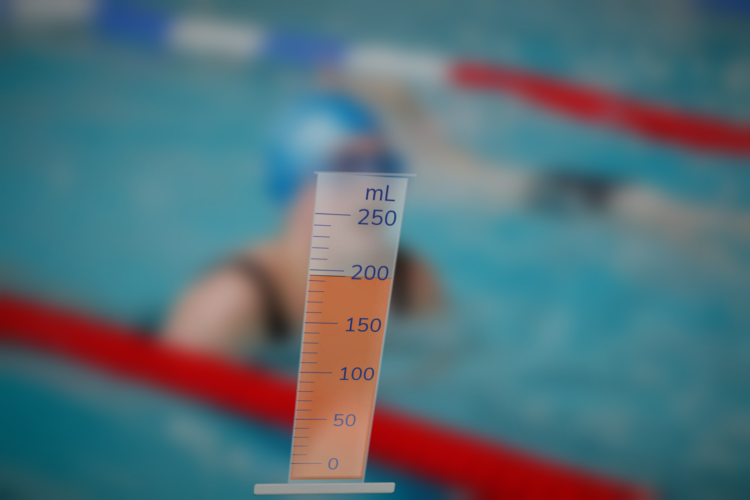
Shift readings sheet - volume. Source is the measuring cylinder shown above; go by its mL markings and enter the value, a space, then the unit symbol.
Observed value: 195 mL
